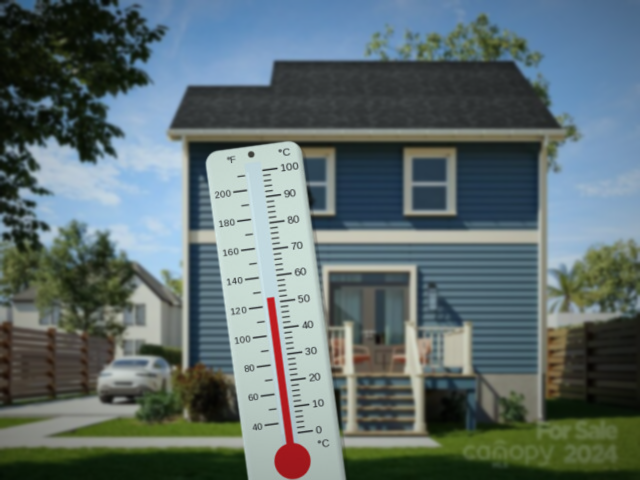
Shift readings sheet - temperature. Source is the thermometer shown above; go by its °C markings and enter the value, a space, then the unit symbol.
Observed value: 52 °C
